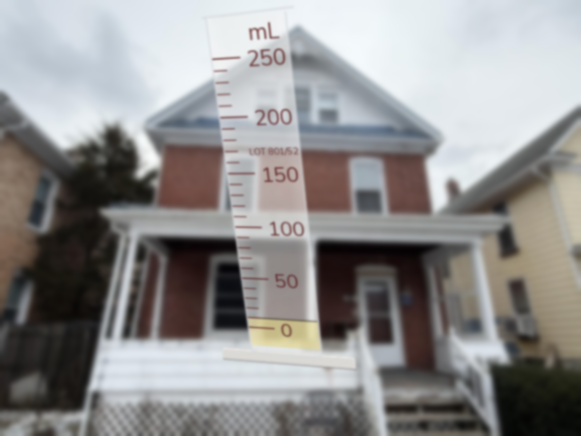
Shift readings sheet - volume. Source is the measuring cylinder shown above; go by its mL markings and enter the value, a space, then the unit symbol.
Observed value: 10 mL
